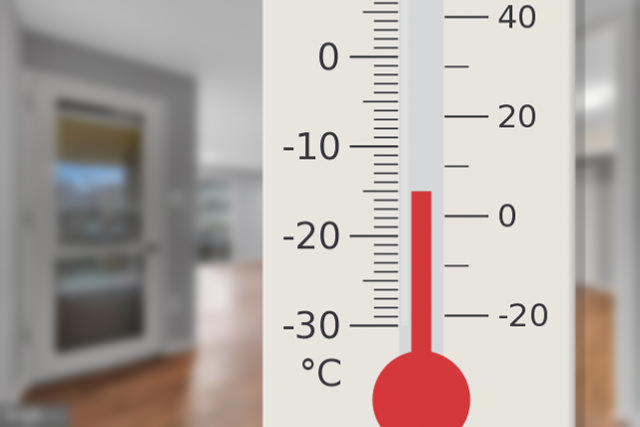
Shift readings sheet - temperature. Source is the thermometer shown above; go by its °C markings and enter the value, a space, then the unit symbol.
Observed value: -15 °C
